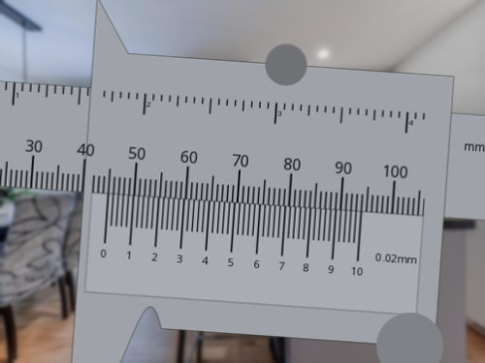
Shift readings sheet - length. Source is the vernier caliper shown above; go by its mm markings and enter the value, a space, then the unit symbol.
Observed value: 45.0 mm
